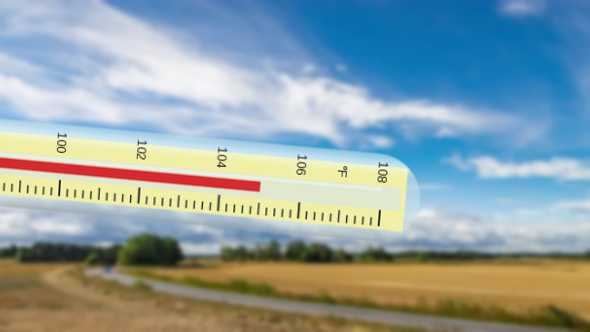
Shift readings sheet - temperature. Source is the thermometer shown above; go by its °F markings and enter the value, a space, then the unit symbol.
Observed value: 105 °F
